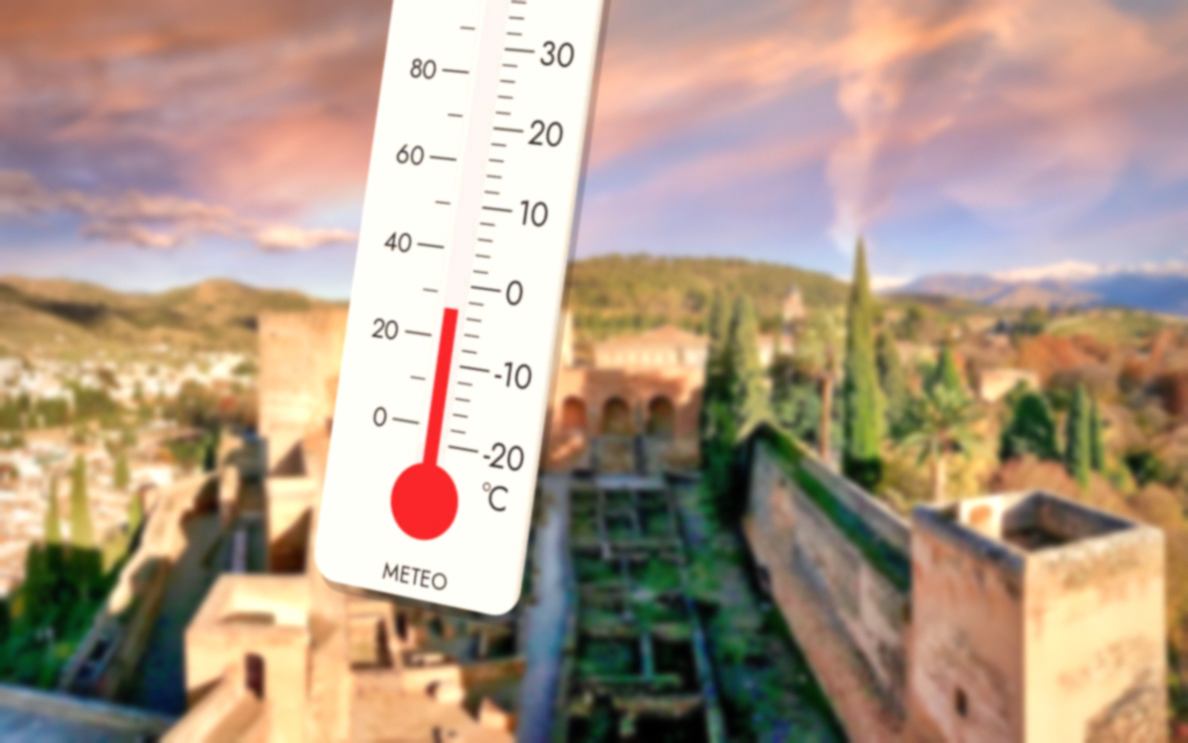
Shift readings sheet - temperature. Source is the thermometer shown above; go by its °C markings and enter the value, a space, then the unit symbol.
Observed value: -3 °C
